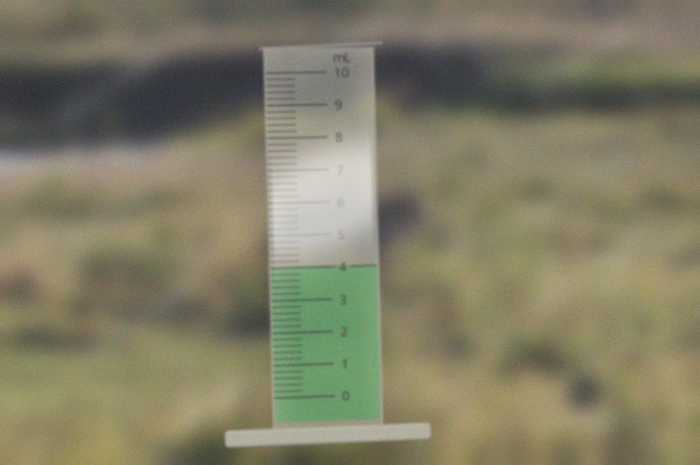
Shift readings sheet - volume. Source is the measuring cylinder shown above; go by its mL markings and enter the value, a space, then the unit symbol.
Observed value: 4 mL
